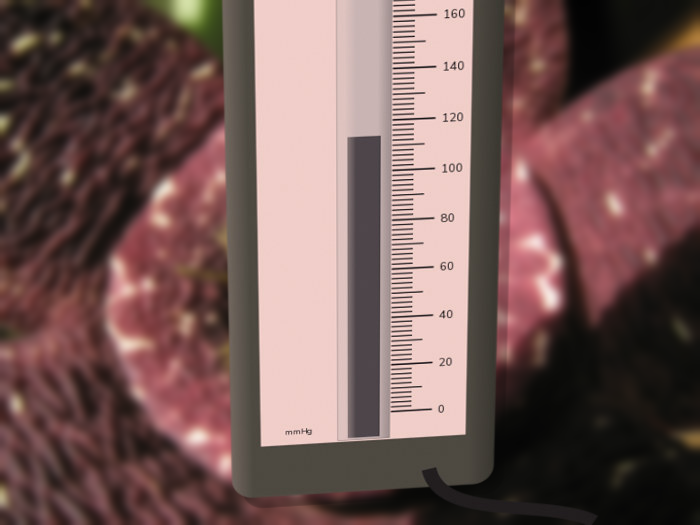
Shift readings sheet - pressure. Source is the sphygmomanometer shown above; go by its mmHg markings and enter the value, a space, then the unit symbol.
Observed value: 114 mmHg
